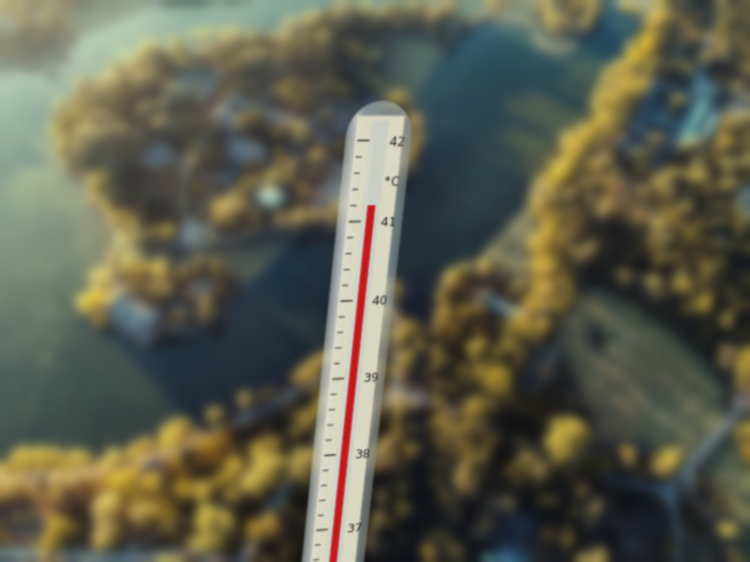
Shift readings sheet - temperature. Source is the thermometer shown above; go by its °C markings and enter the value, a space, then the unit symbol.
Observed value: 41.2 °C
